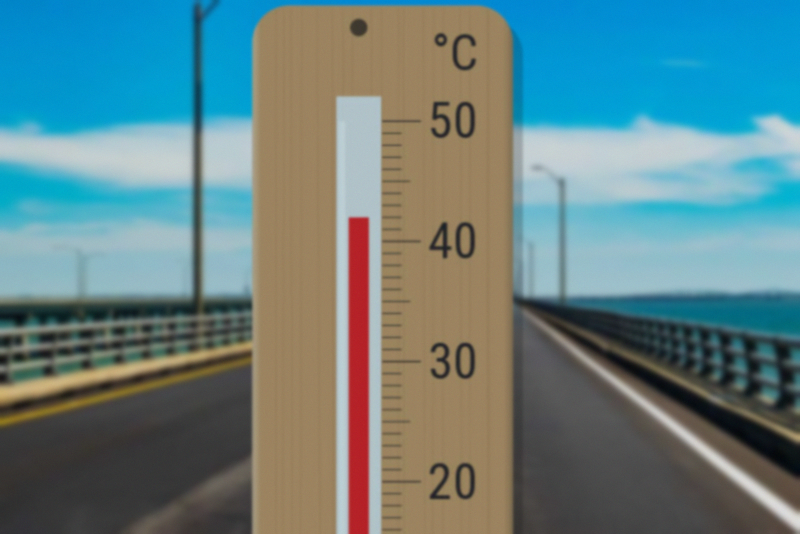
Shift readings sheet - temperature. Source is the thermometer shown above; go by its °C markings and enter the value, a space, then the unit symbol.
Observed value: 42 °C
